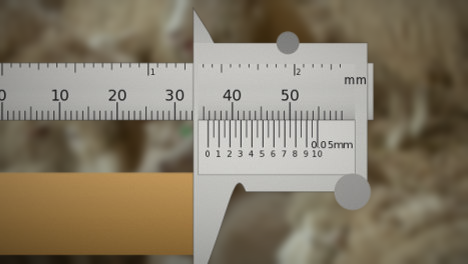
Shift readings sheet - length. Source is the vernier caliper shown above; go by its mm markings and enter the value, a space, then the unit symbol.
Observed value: 35.8 mm
